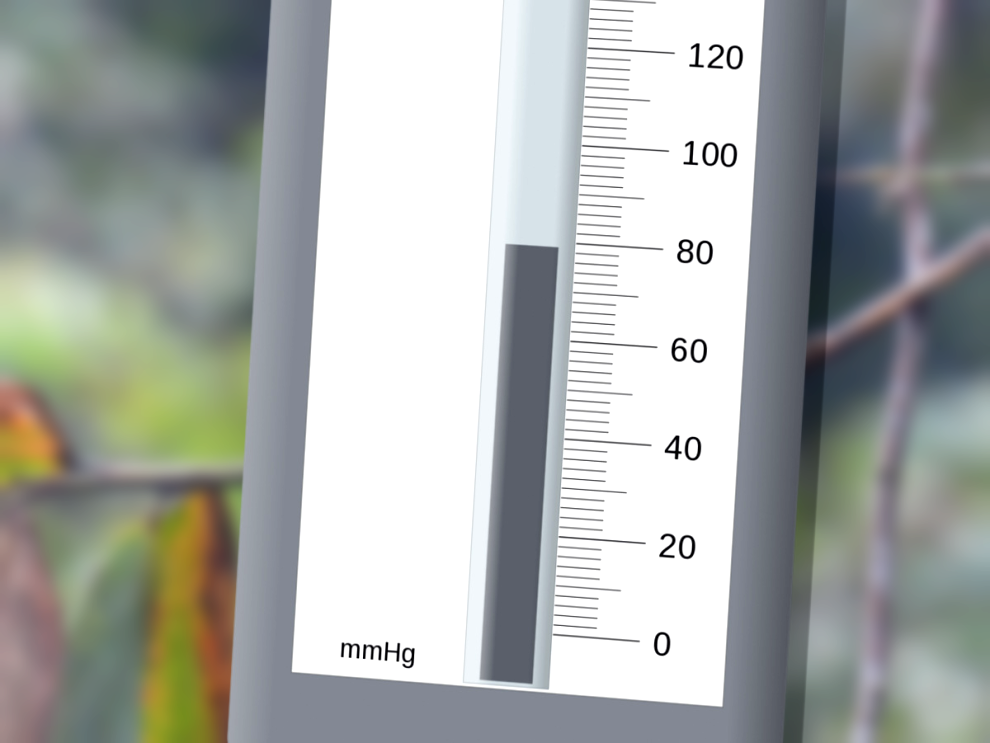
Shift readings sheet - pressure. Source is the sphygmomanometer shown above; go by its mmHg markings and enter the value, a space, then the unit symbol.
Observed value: 79 mmHg
